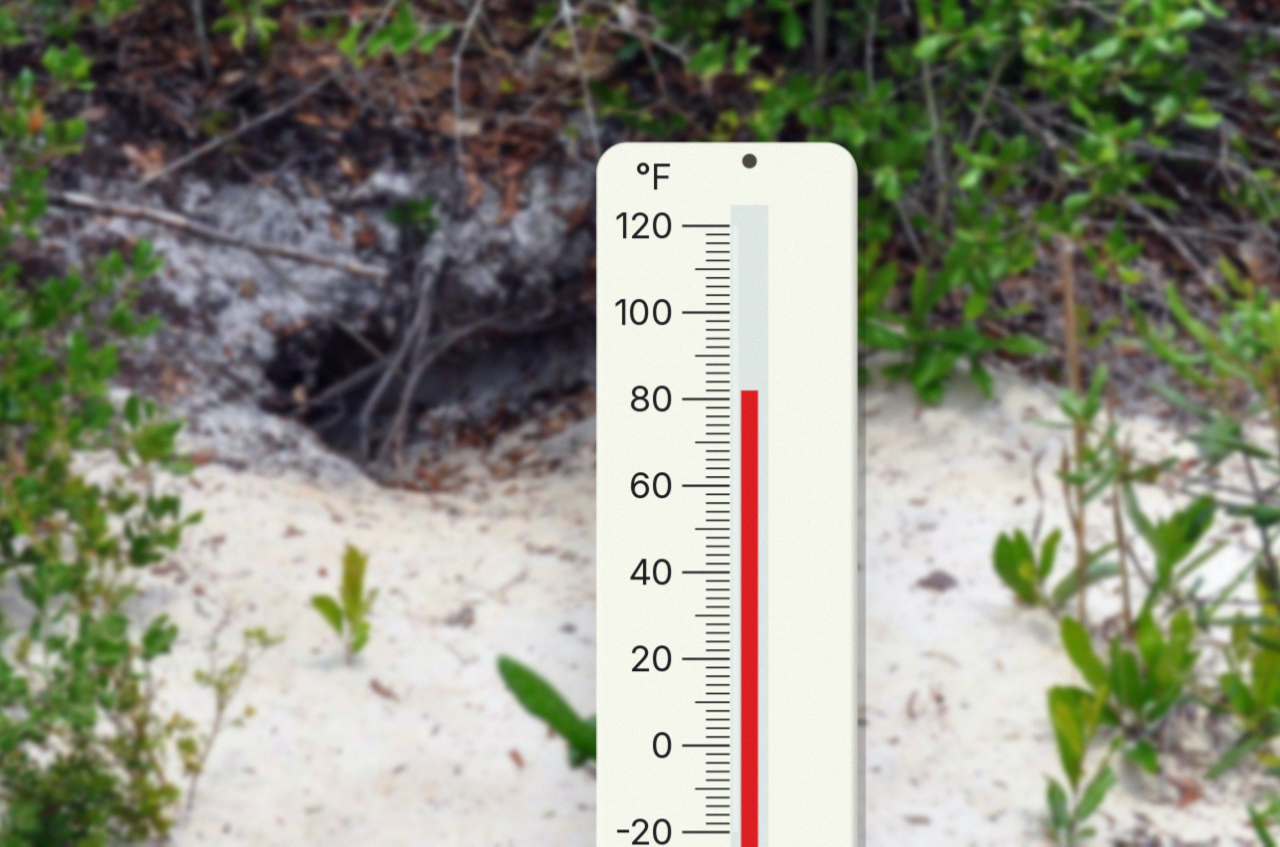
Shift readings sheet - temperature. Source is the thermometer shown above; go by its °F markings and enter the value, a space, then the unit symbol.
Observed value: 82 °F
